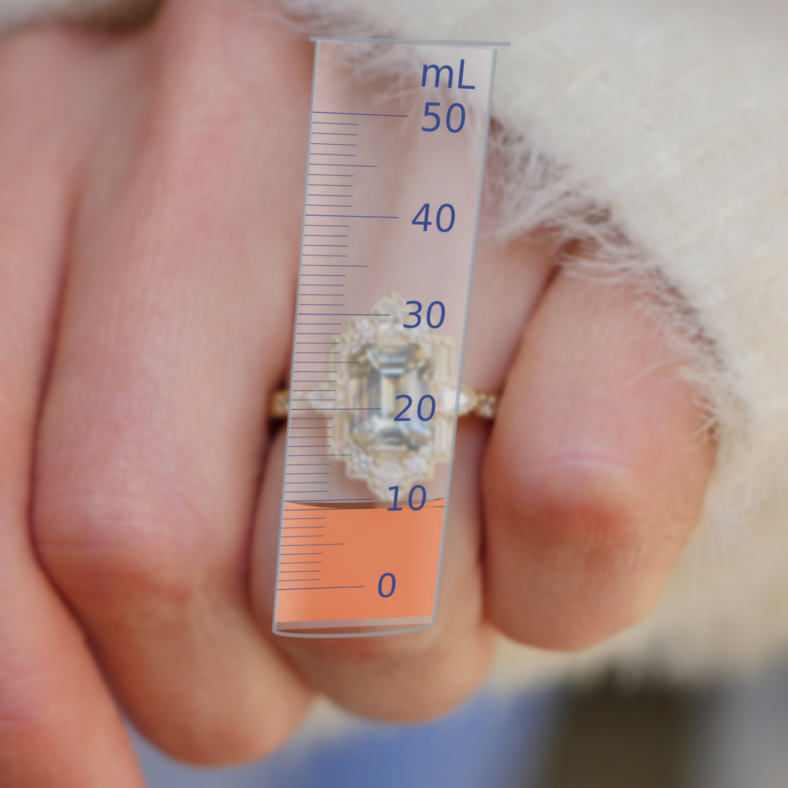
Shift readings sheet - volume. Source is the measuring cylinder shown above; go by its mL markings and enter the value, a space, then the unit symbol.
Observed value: 9 mL
